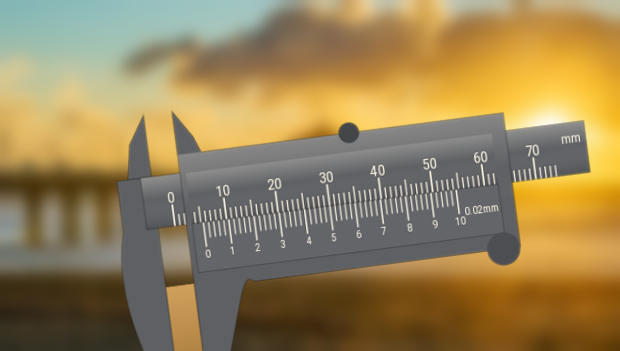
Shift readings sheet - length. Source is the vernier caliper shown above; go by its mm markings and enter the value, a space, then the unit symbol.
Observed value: 5.5 mm
